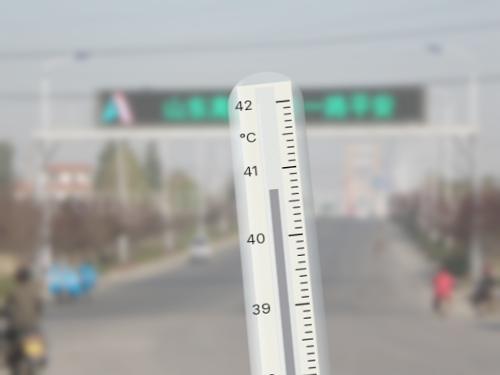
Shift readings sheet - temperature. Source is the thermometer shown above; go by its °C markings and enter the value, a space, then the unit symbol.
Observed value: 40.7 °C
